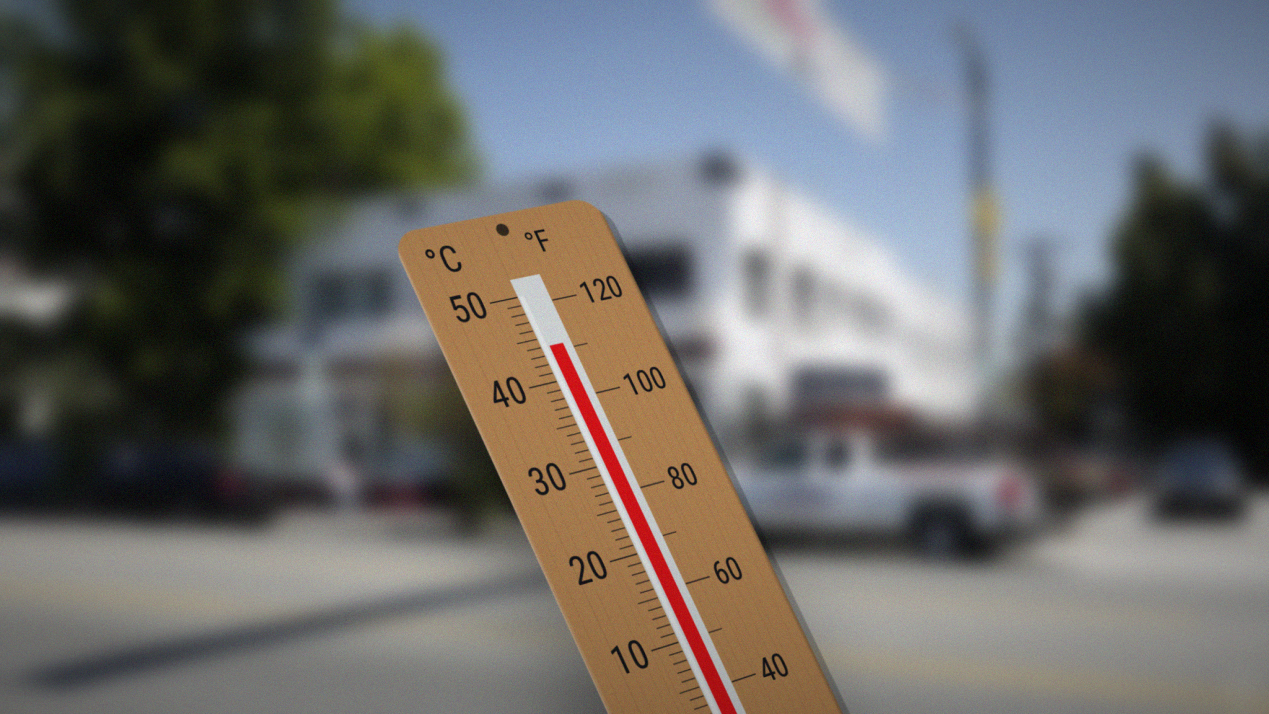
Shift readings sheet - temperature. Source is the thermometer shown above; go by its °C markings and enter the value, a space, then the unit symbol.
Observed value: 44 °C
